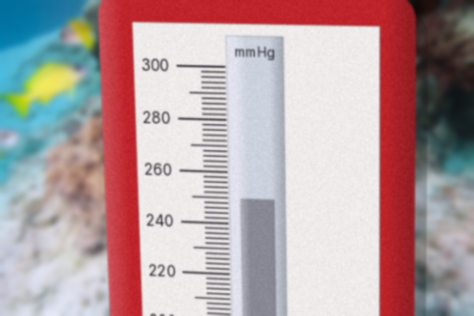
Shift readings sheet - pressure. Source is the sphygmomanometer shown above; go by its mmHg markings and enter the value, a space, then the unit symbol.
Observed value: 250 mmHg
